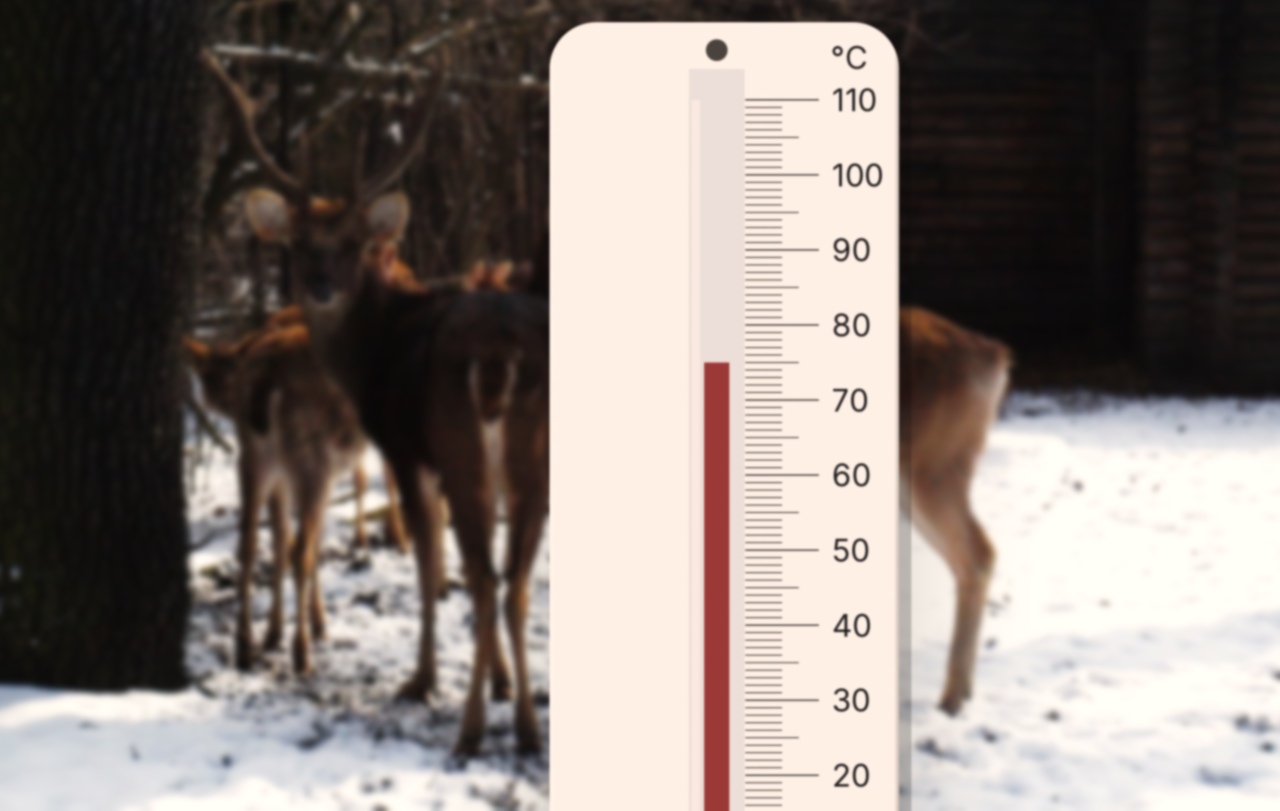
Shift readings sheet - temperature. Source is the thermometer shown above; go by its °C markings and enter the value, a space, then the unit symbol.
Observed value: 75 °C
